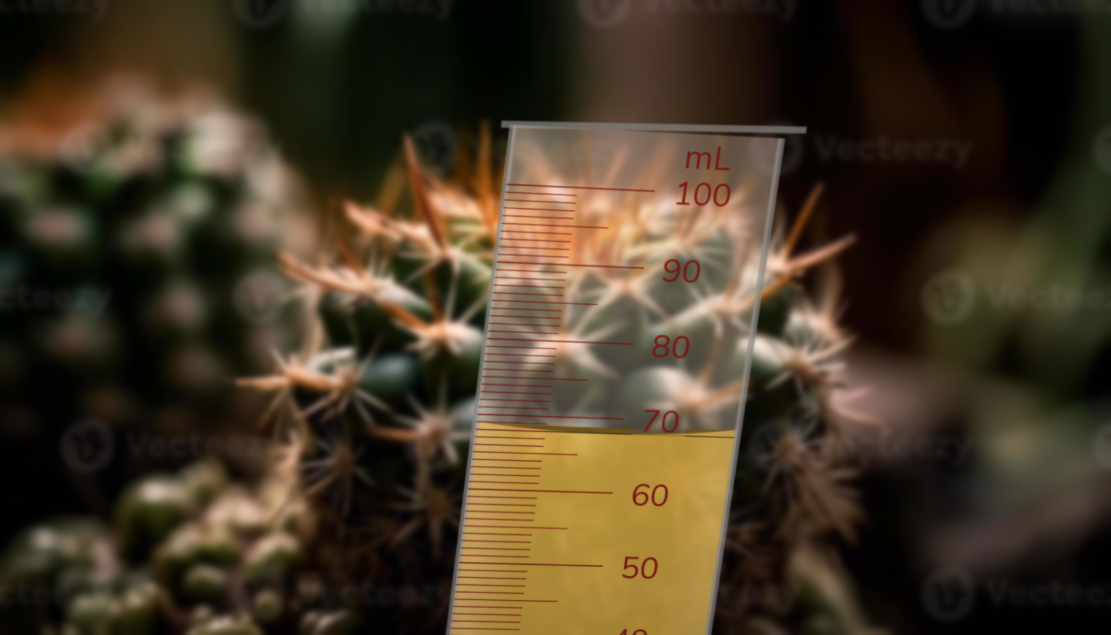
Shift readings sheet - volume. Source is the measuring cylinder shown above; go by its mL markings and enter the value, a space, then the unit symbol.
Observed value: 68 mL
